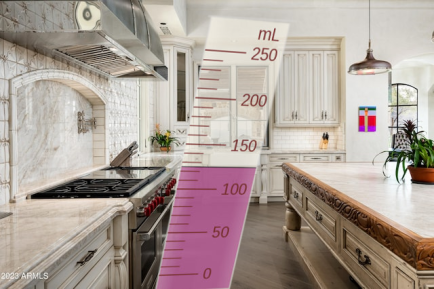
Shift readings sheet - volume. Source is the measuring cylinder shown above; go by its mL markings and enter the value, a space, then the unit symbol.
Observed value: 125 mL
